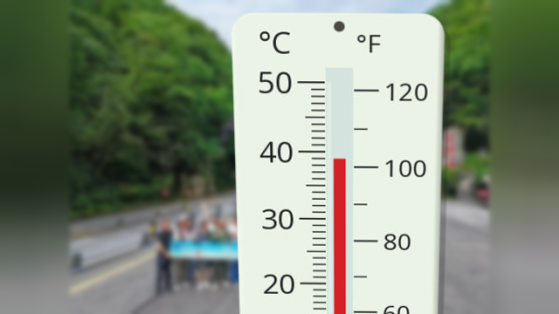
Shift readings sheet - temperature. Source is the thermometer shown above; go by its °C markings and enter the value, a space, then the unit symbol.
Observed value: 39 °C
